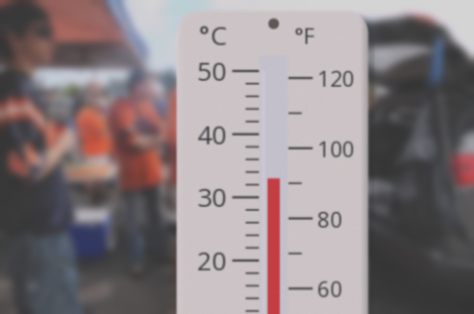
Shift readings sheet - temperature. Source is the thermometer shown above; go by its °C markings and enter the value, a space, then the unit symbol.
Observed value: 33 °C
